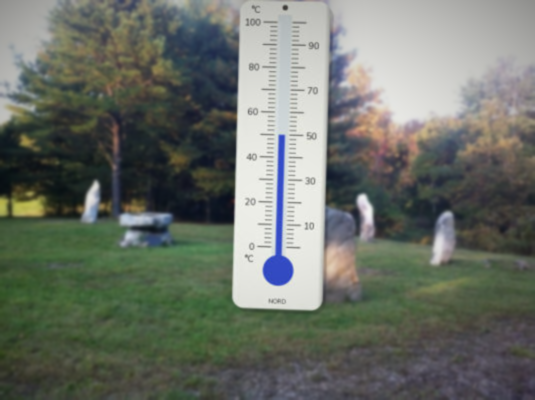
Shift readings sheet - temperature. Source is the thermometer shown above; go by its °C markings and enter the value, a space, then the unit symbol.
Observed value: 50 °C
